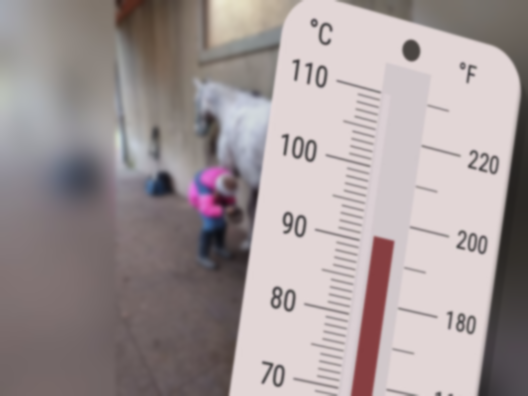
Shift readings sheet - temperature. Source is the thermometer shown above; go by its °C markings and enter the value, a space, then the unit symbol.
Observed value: 91 °C
